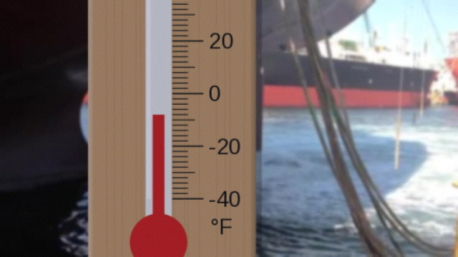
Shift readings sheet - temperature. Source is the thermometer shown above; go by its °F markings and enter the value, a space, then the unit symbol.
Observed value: -8 °F
